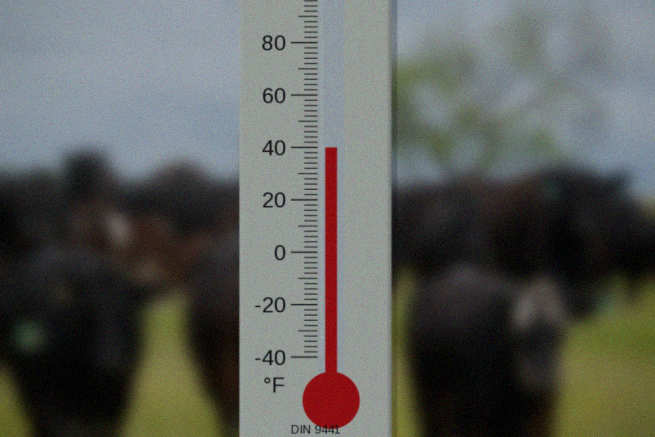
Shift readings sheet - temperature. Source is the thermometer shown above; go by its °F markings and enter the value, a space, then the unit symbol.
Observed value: 40 °F
